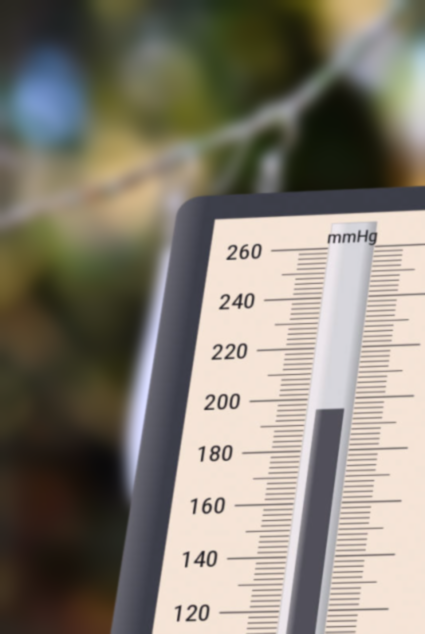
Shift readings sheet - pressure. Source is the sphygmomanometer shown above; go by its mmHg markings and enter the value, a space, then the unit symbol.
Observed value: 196 mmHg
